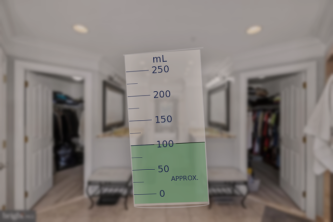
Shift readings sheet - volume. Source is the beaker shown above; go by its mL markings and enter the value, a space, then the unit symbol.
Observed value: 100 mL
